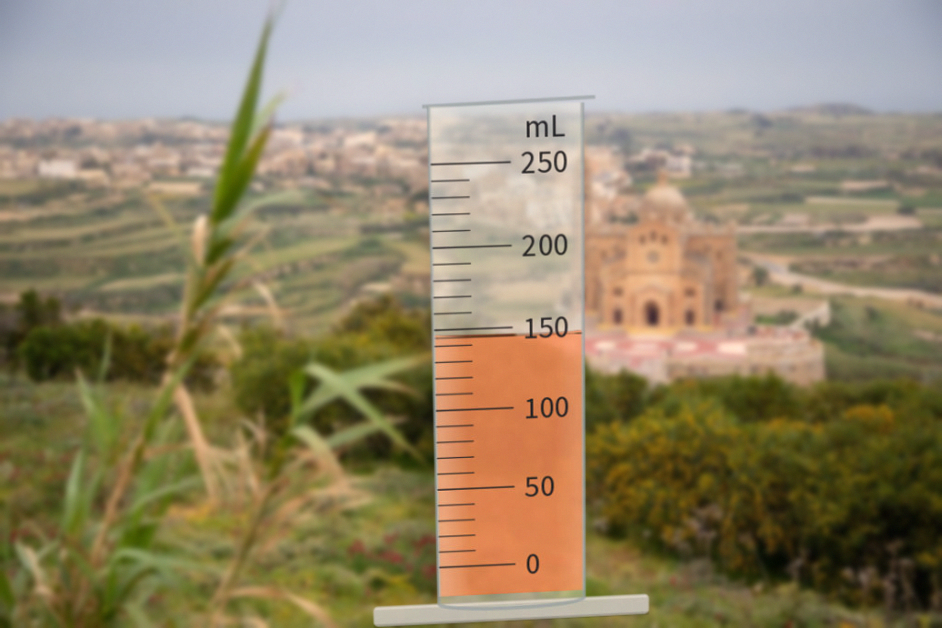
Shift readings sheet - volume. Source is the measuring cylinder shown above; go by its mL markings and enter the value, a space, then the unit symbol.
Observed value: 145 mL
